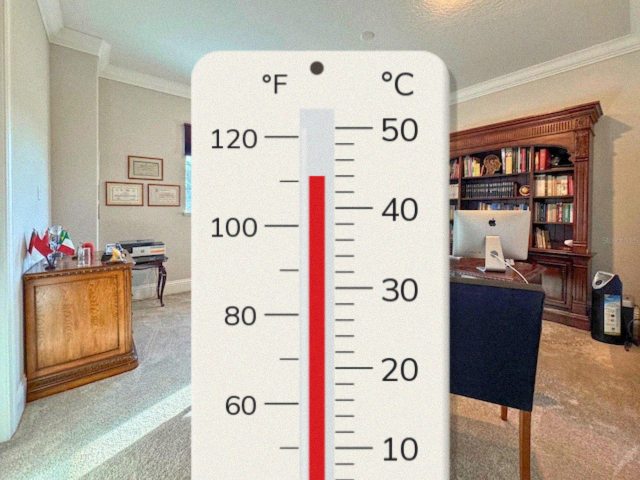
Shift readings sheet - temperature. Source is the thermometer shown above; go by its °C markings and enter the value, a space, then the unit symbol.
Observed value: 44 °C
